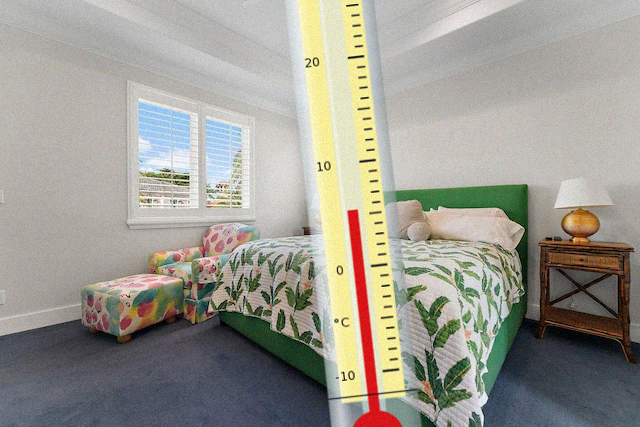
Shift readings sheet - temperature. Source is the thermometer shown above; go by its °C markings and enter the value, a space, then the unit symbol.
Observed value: 5.5 °C
